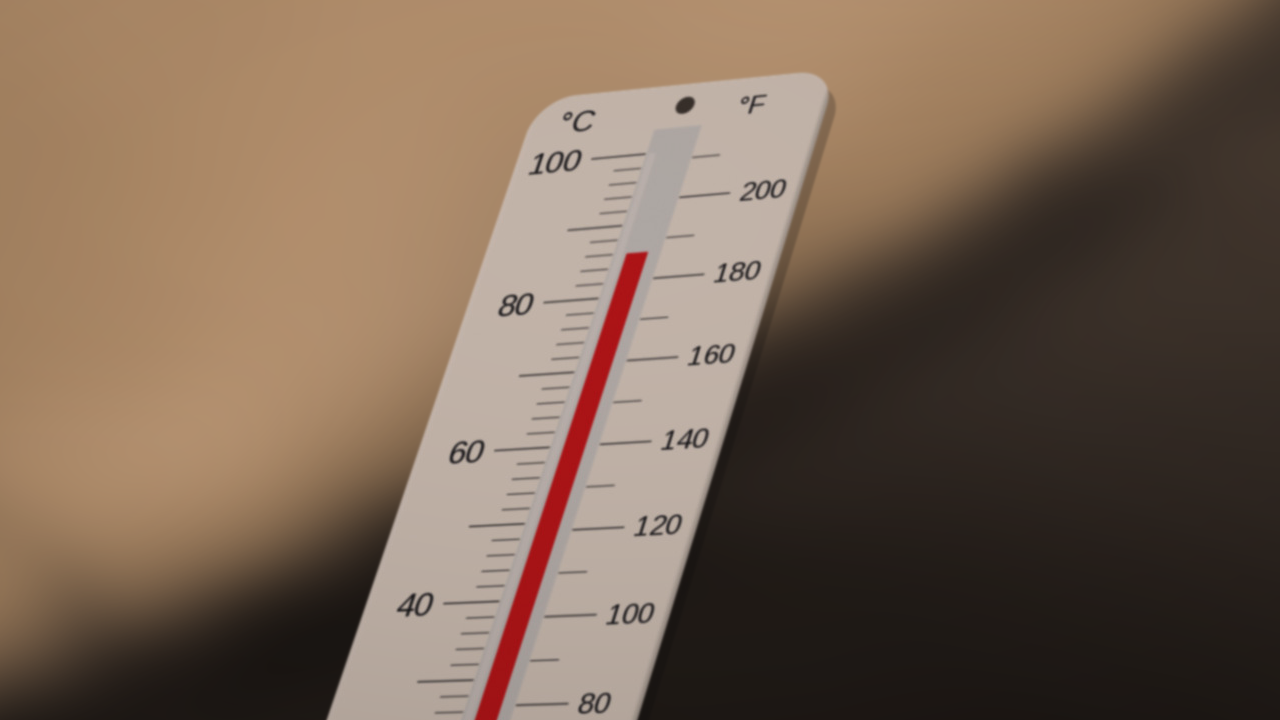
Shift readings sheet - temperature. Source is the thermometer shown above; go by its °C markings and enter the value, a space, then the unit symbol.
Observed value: 86 °C
